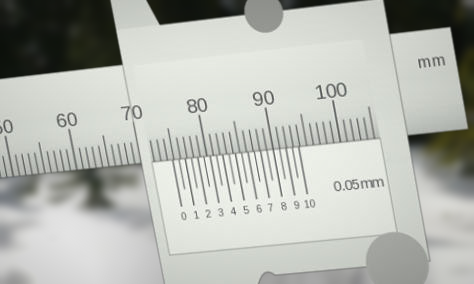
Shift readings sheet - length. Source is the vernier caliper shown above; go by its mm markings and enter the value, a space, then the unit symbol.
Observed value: 74.8 mm
